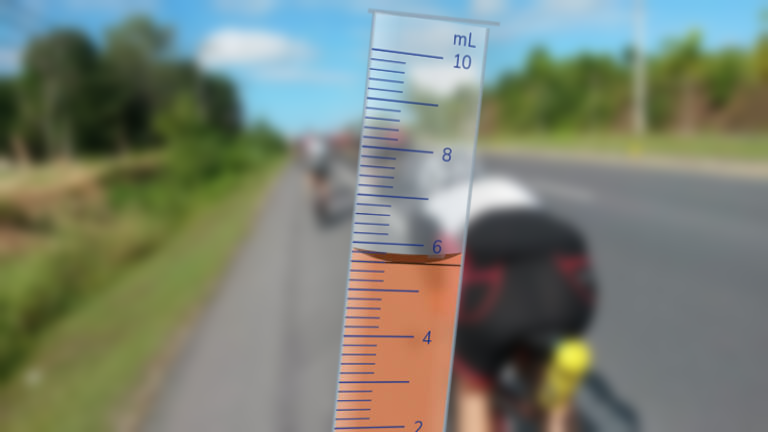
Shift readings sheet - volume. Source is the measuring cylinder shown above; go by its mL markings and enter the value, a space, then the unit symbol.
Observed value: 5.6 mL
